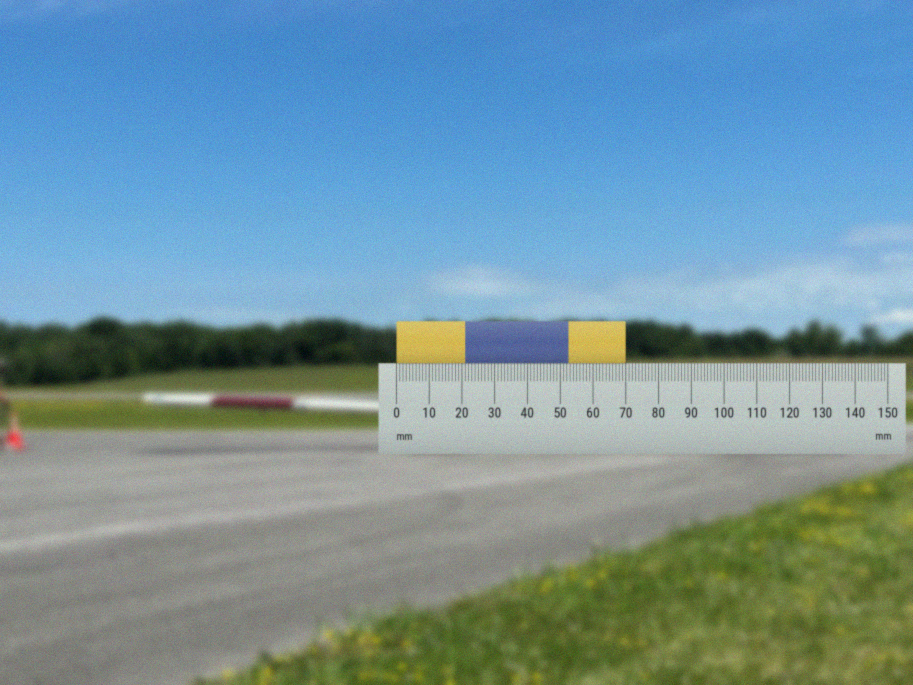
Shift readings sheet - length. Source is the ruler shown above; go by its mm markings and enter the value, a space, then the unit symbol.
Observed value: 70 mm
